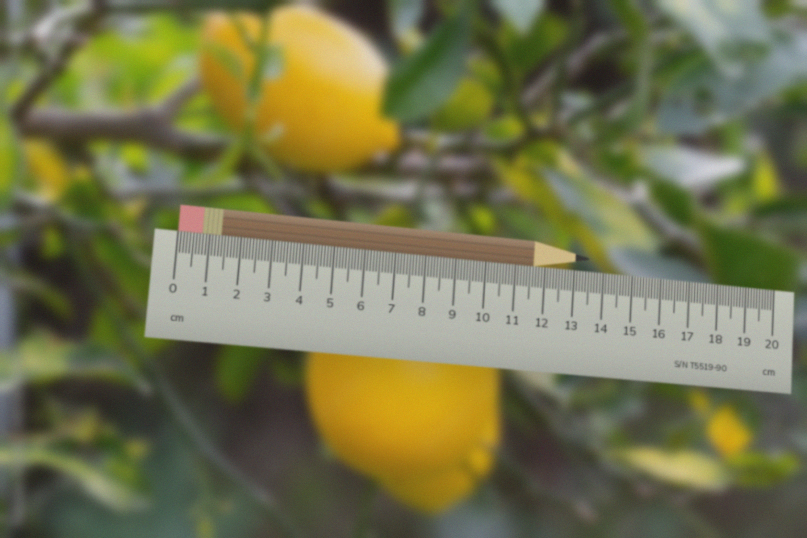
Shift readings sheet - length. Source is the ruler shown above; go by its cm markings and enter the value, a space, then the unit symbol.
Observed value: 13.5 cm
